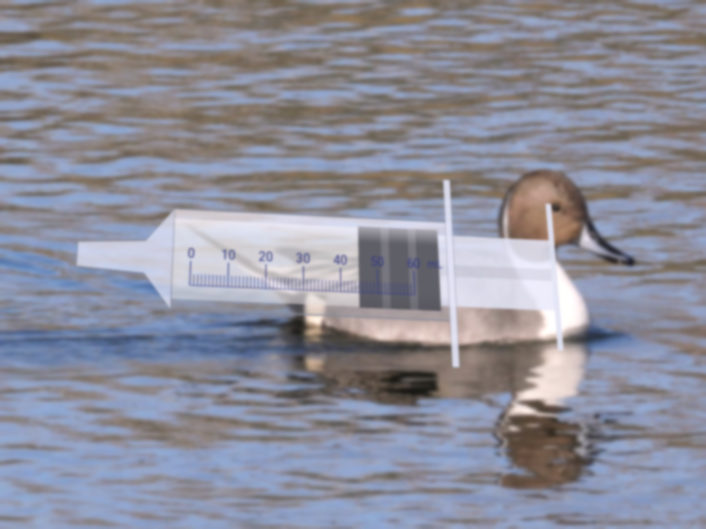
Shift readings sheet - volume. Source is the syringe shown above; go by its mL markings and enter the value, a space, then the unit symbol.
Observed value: 45 mL
